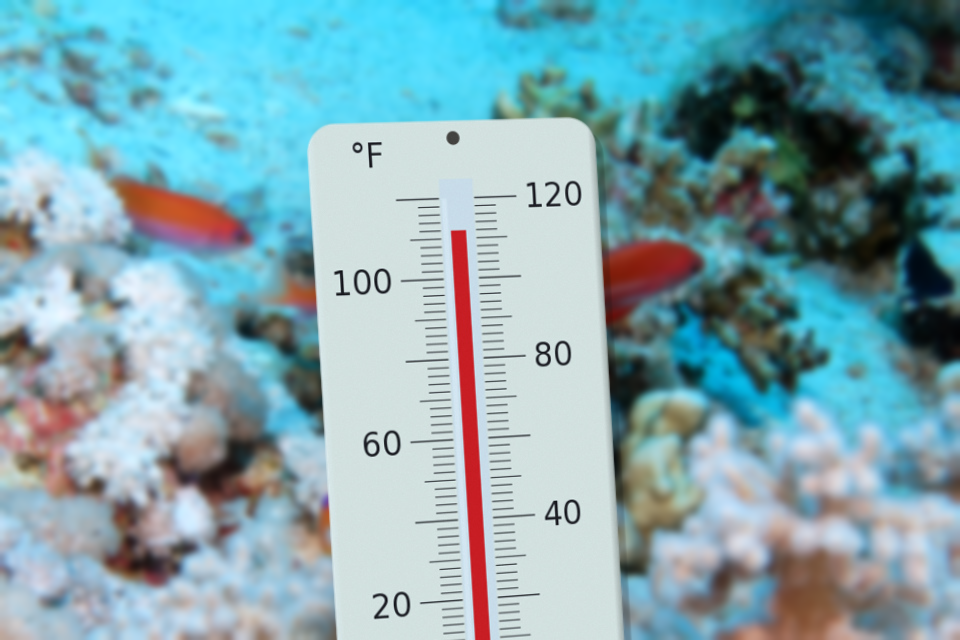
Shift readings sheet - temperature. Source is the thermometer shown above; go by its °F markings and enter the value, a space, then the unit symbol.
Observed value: 112 °F
